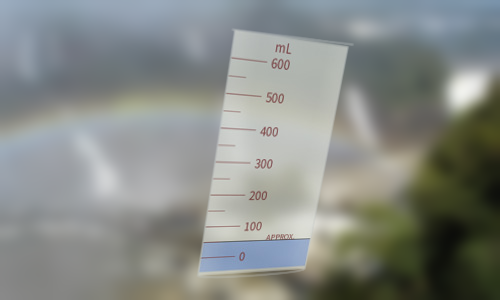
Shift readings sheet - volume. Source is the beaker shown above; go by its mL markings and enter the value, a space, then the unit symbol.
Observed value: 50 mL
